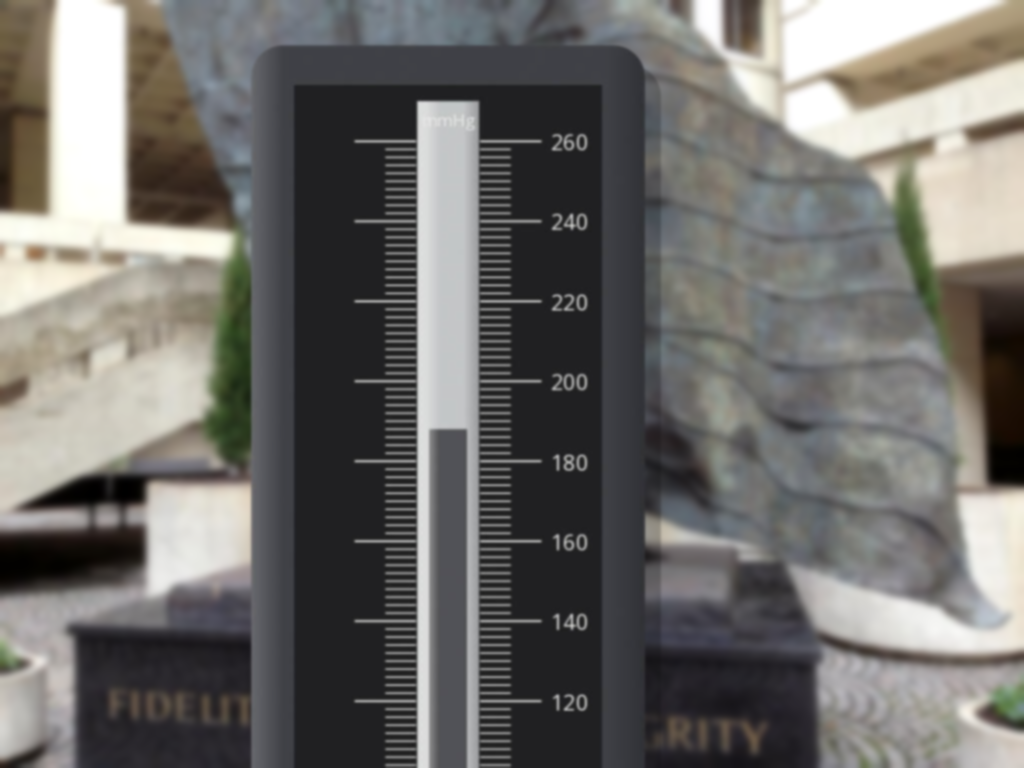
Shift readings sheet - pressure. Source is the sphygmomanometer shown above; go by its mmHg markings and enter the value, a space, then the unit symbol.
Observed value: 188 mmHg
